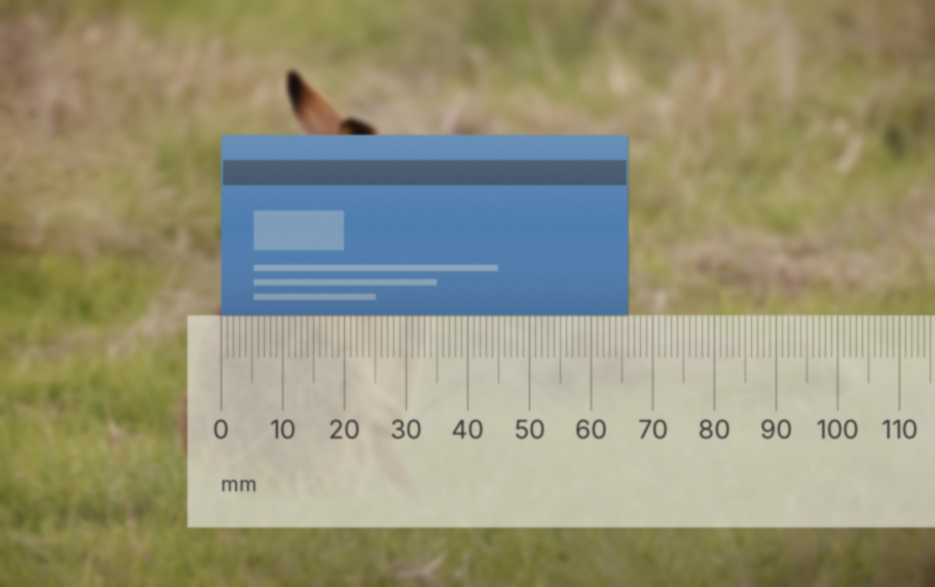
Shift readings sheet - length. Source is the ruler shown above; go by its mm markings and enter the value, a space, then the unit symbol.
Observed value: 66 mm
